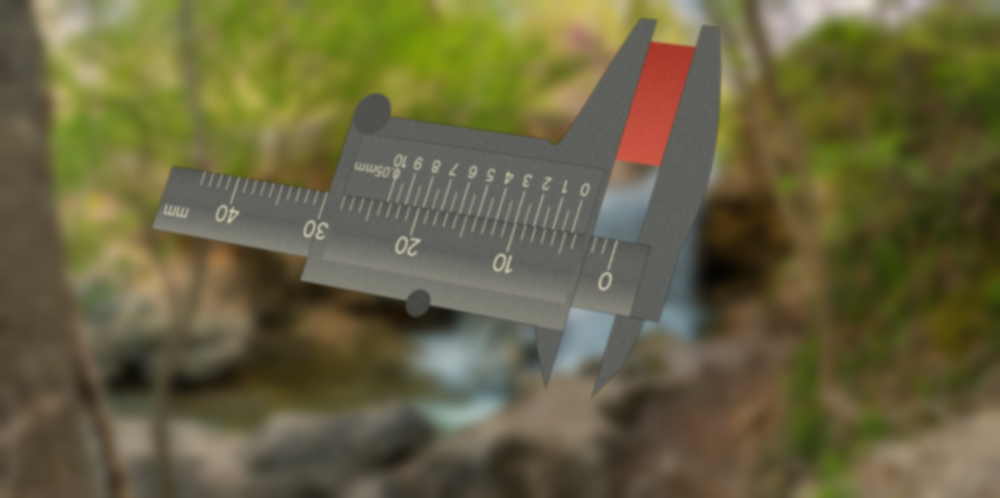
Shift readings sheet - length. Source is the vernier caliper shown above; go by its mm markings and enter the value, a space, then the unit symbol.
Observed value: 4.4 mm
